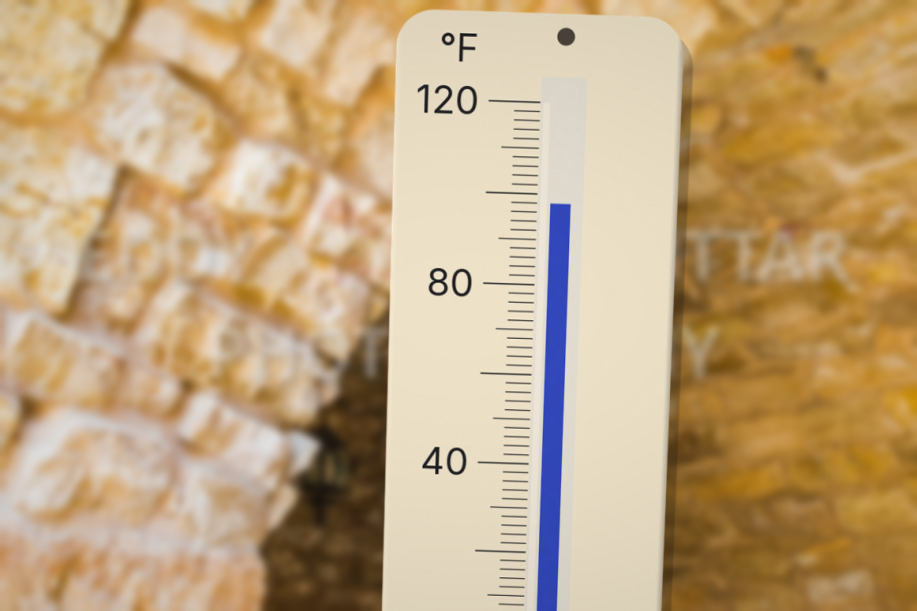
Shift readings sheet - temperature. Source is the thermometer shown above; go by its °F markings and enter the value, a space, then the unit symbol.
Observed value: 98 °F
